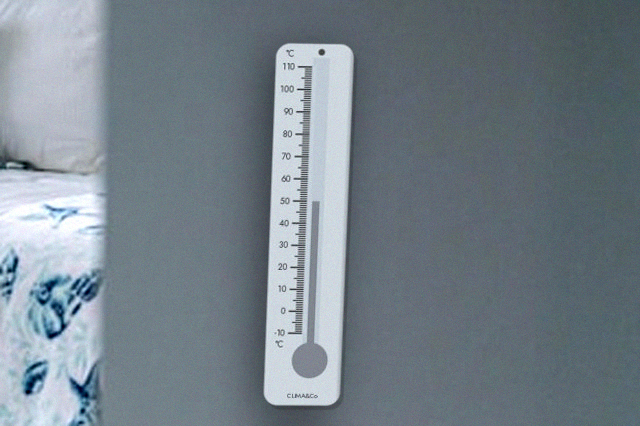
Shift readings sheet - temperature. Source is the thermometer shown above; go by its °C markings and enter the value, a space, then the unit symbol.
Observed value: 50 °C
